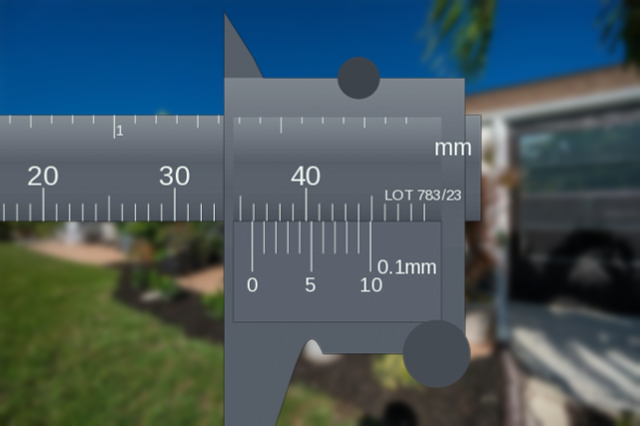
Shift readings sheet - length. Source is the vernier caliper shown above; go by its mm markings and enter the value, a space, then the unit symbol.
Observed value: 35.9 mm
